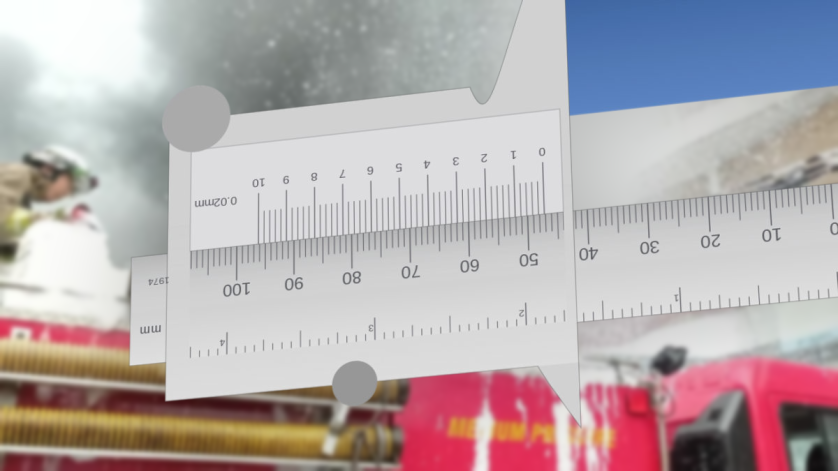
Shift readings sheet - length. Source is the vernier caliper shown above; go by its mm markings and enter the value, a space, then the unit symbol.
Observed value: 47.2 mm
